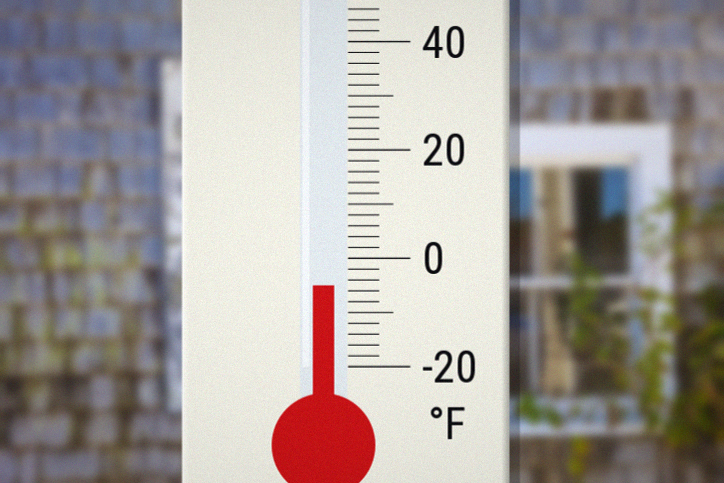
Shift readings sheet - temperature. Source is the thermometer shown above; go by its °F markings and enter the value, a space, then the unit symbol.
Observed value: -5 °F
